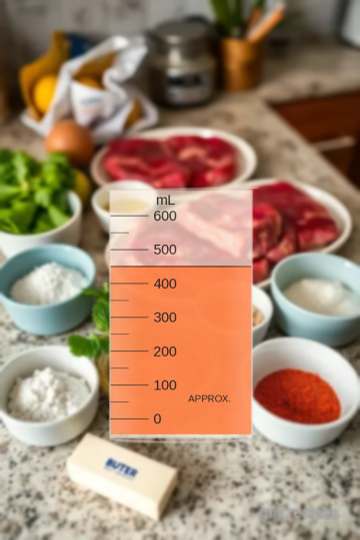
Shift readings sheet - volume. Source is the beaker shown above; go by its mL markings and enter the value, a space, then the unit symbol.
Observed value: 450 mL
